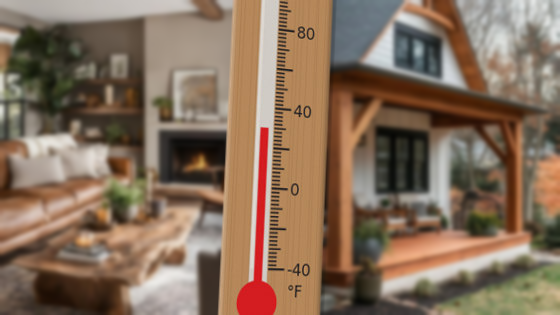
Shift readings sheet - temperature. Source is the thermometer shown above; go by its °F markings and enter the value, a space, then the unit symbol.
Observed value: 30 °F
